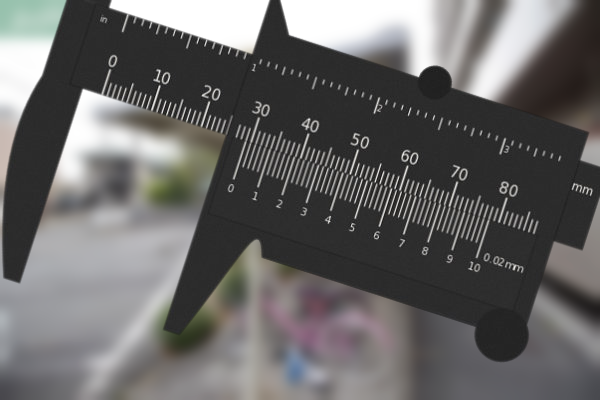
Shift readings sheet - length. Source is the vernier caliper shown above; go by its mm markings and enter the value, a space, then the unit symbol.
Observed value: 29.0 mm
